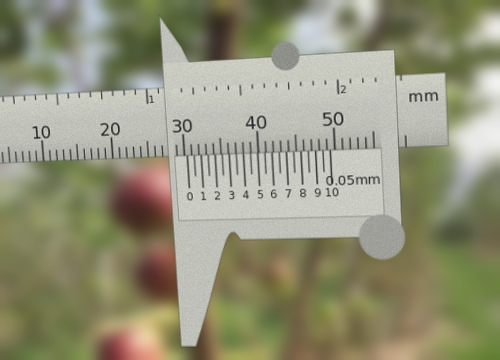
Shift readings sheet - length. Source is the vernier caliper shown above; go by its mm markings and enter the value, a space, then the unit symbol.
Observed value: 30.4 mm
